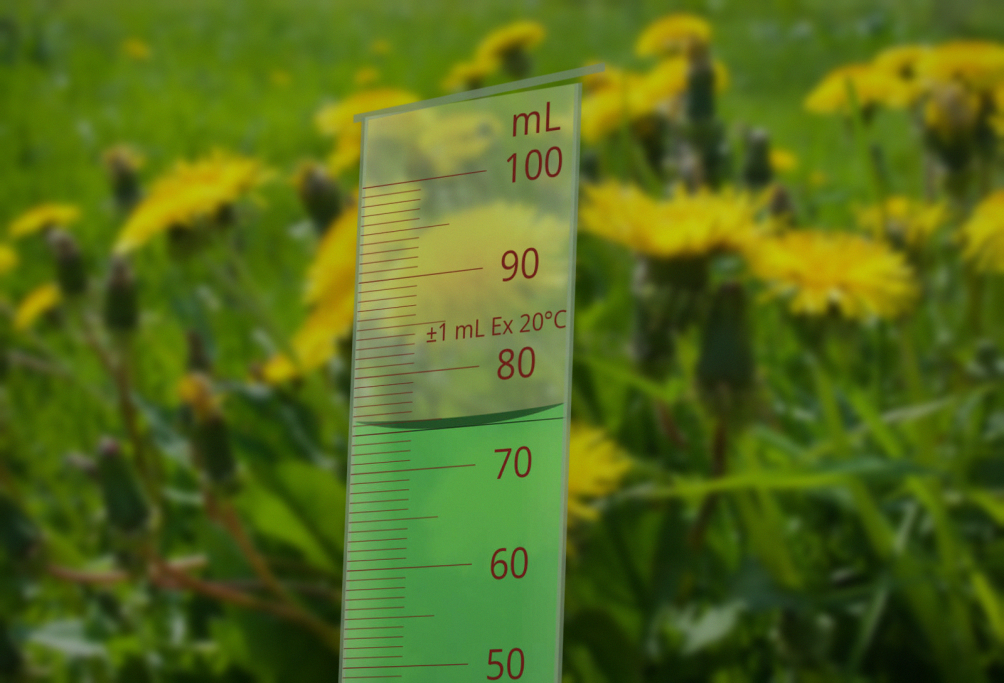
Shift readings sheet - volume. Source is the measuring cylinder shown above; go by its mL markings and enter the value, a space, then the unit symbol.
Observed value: 74 mL
